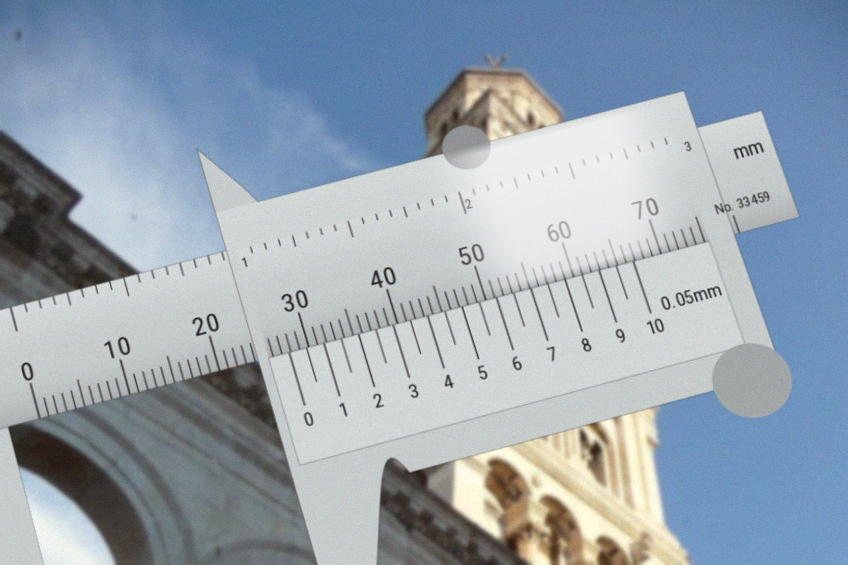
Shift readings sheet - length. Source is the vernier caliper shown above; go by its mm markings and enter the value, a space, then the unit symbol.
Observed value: 27.8 mm
